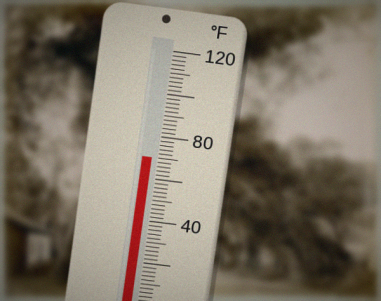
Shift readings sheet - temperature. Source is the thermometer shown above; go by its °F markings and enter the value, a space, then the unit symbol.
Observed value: 70 °F
